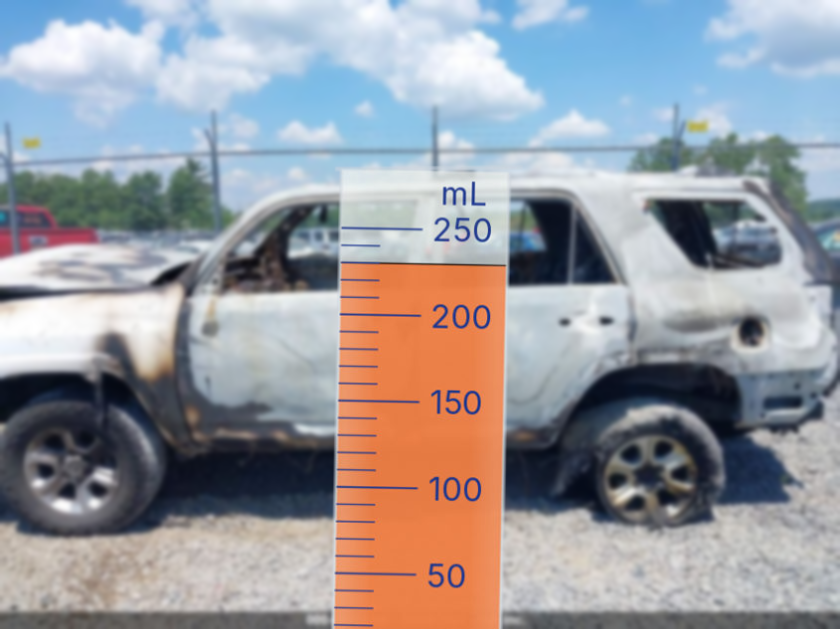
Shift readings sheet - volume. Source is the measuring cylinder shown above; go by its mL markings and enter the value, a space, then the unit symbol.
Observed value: 230 mL
